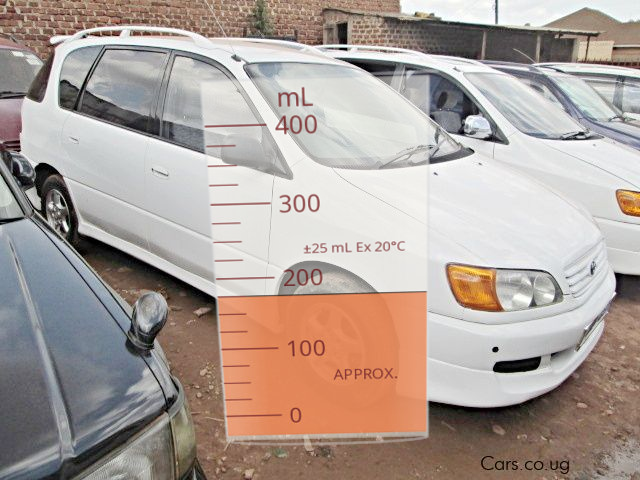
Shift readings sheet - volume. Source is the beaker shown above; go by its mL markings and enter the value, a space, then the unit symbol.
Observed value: 175 mL
